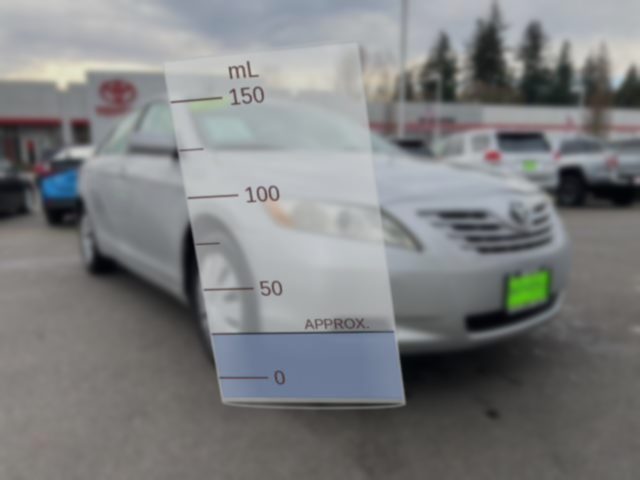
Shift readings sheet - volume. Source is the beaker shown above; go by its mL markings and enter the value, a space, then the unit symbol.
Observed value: 25 mL
